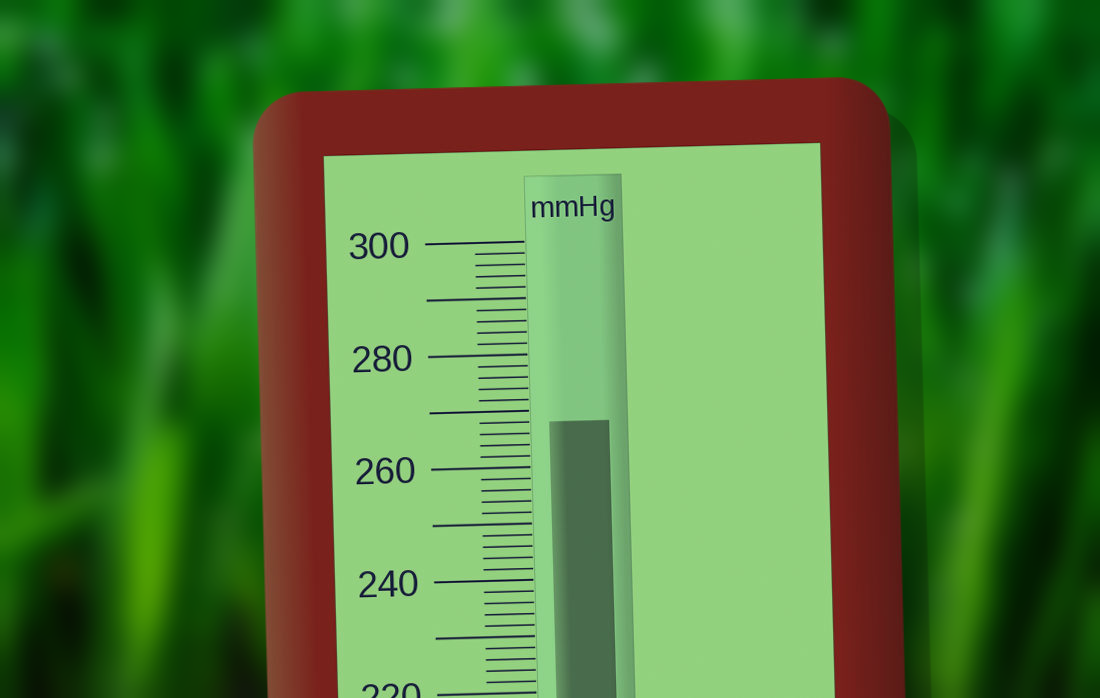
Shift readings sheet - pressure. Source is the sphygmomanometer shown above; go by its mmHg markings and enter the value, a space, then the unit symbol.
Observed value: 268 mmHg
